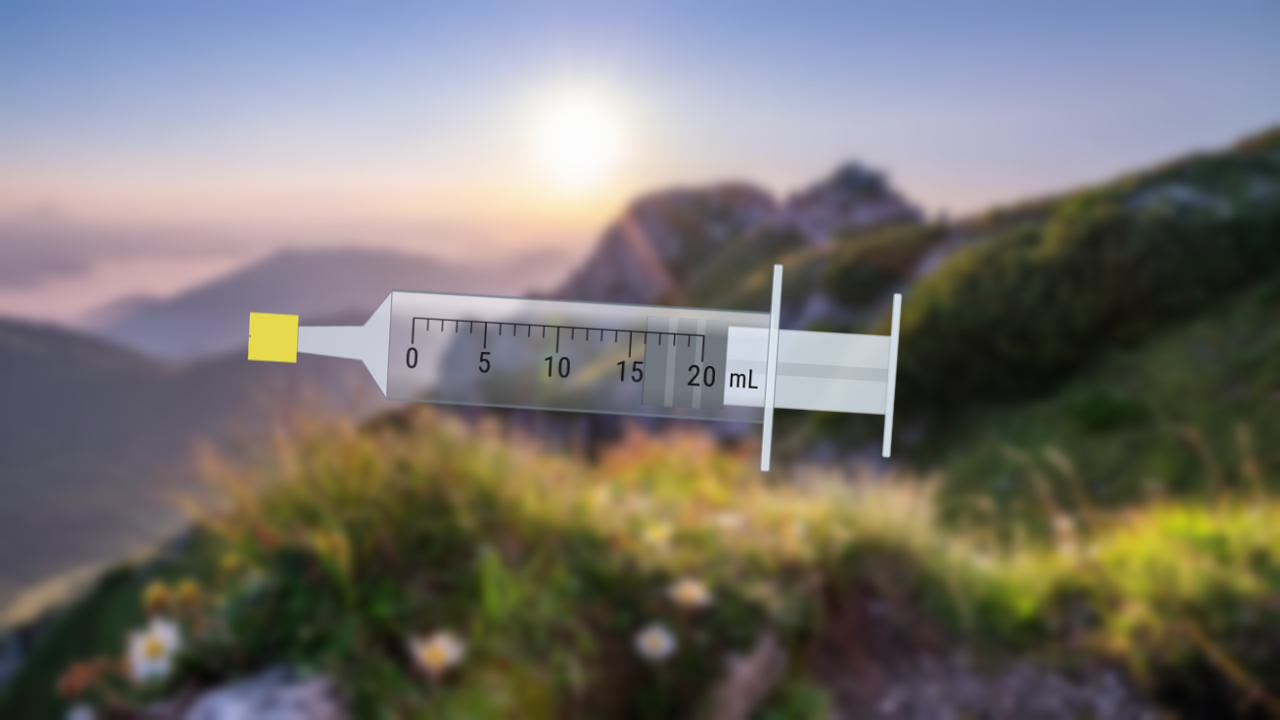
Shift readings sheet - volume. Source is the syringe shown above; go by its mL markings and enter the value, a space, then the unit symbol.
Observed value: 16 mL
